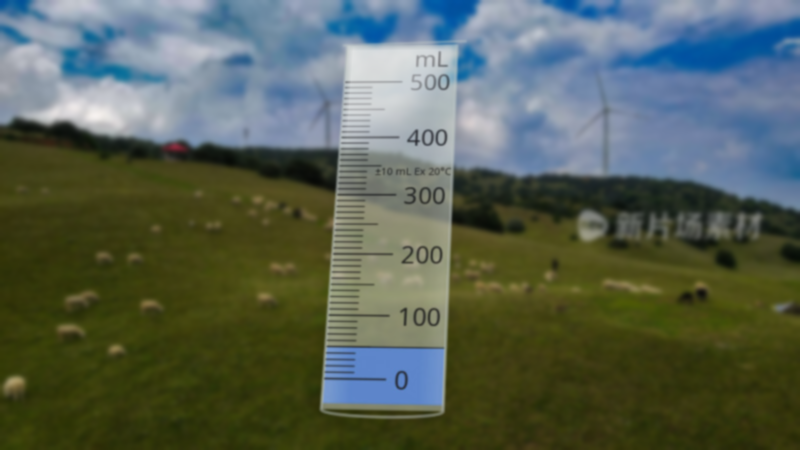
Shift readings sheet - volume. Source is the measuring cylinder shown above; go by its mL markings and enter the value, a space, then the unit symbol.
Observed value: 50 mL
